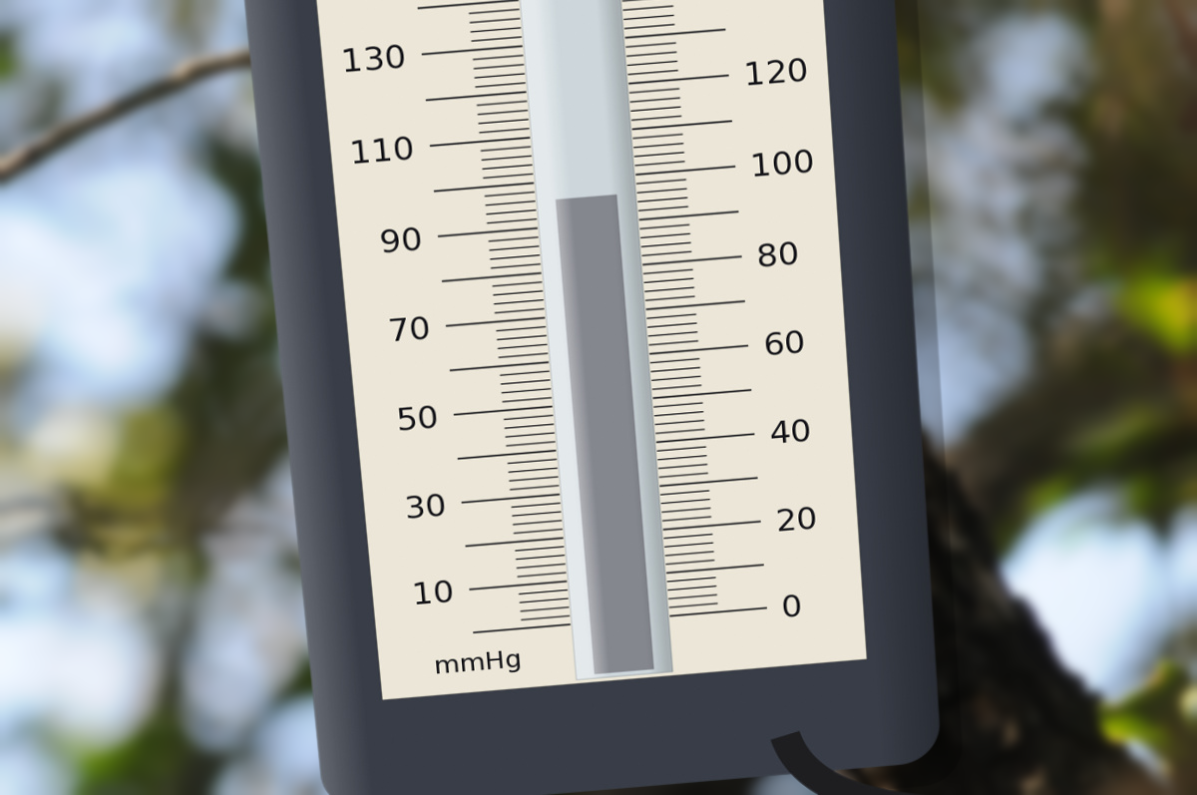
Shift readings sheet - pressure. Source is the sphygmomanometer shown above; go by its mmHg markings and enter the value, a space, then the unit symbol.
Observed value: 96 mmHg
